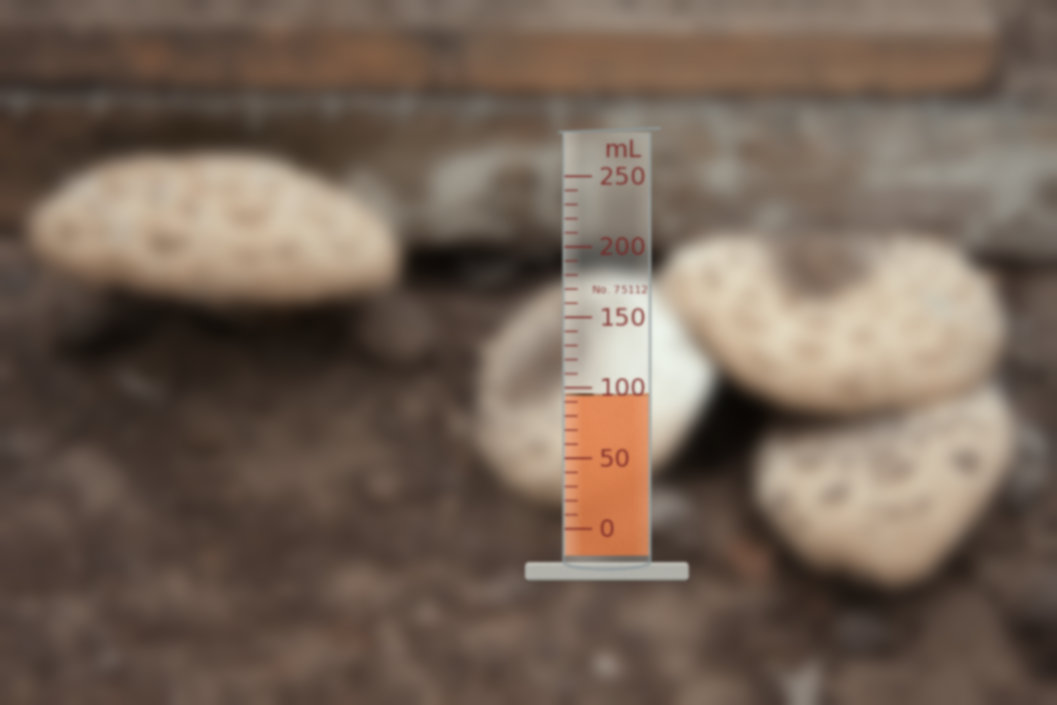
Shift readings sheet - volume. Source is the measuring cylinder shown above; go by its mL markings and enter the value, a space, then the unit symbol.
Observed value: 95 mL
